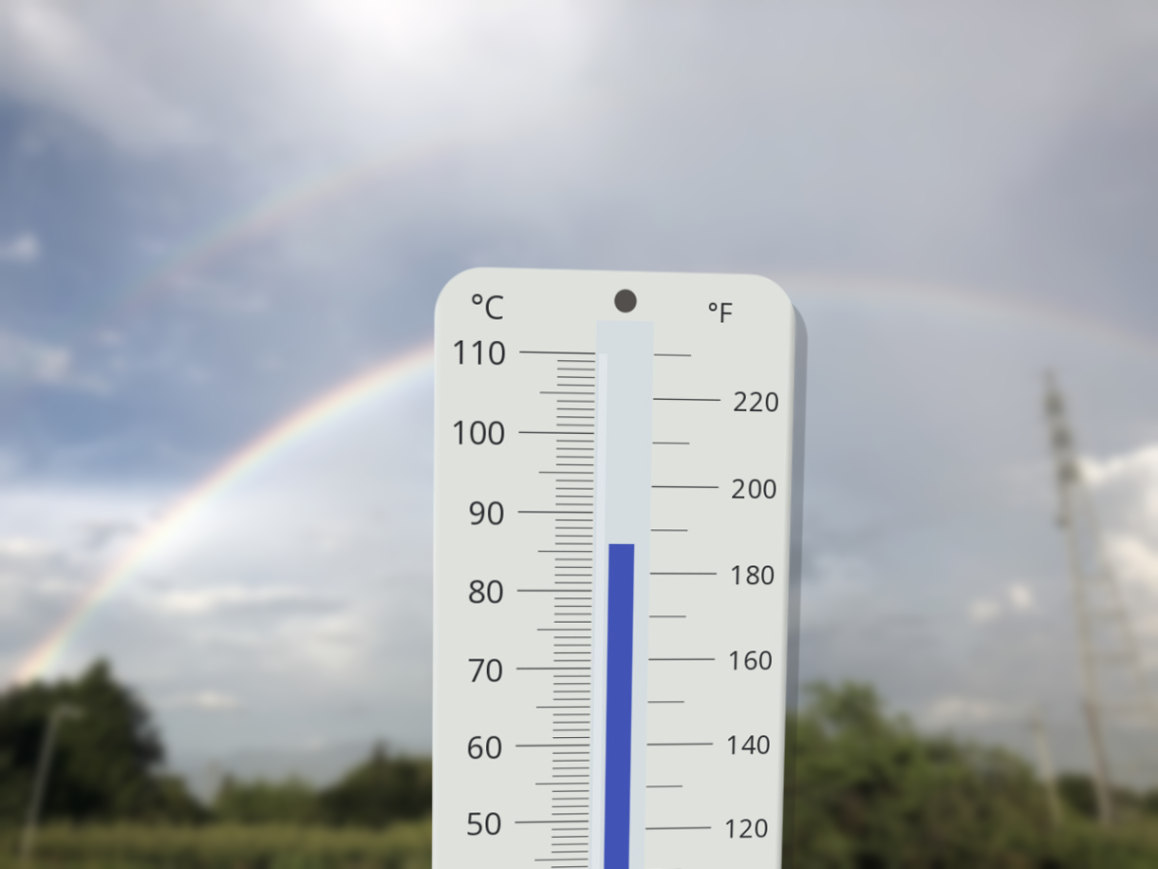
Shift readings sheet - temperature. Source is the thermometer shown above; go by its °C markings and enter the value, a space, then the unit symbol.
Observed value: 86 °C
